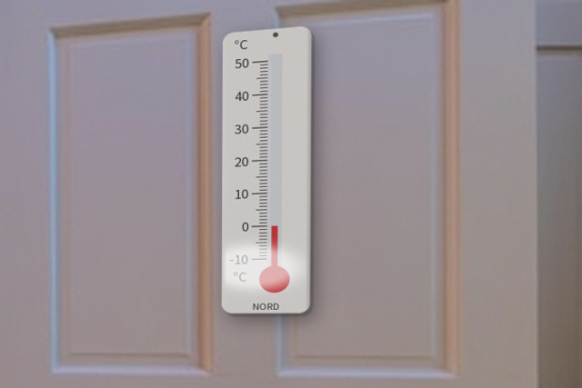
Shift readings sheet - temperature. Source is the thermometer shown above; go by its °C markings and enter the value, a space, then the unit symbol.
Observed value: 0 °C
